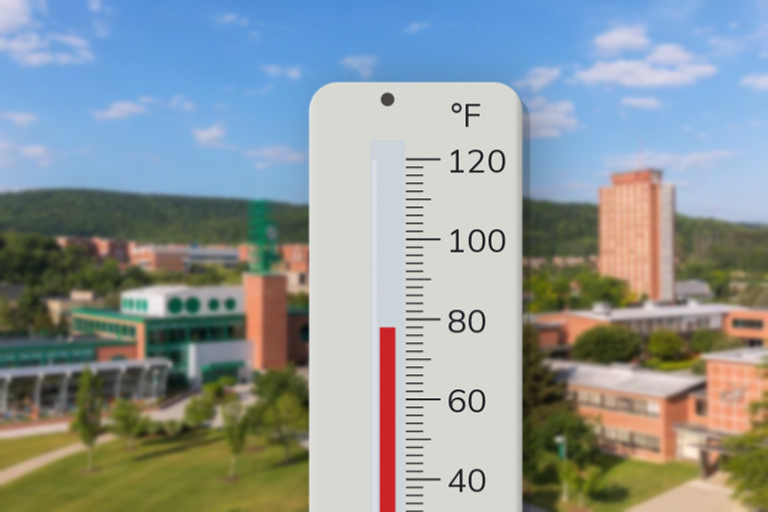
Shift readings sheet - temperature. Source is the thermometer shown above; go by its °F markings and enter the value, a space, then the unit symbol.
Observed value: 78 °F
